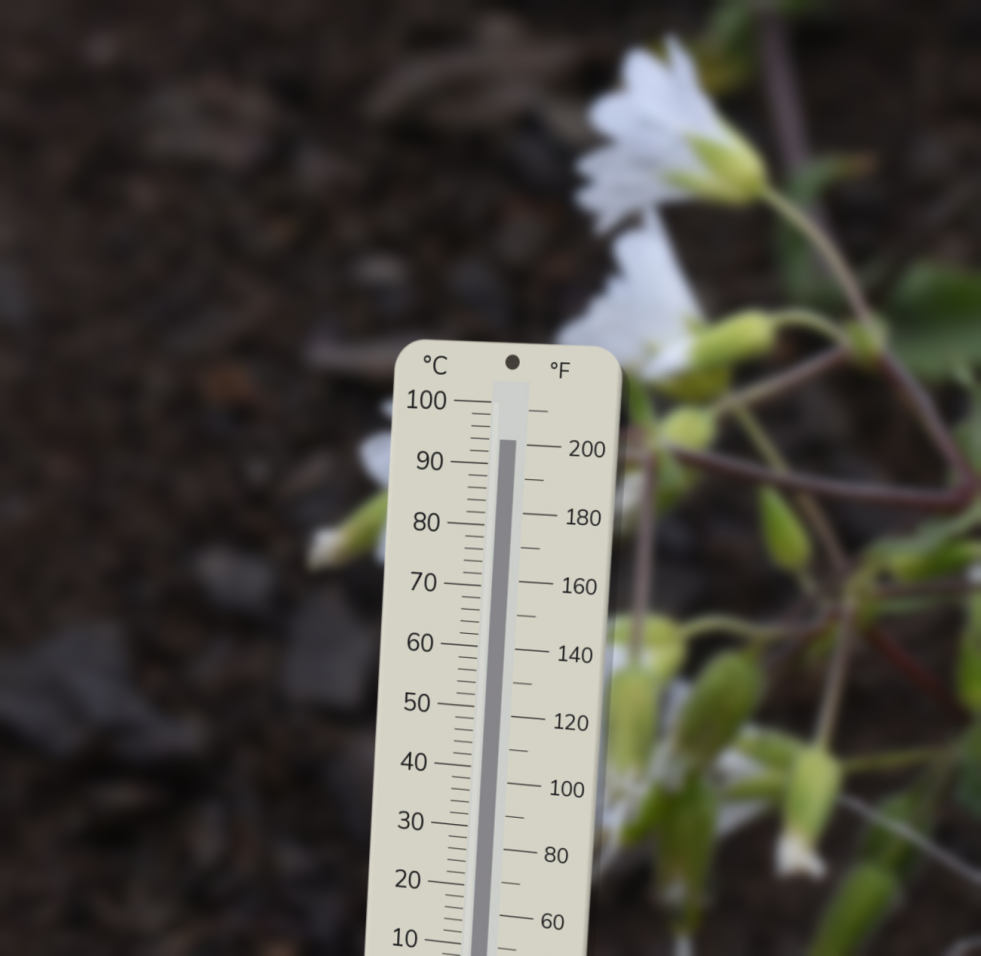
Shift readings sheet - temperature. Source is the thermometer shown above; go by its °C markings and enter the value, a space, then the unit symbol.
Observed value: 94 °C
